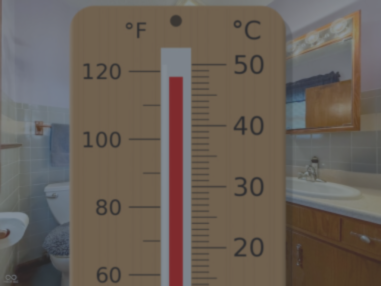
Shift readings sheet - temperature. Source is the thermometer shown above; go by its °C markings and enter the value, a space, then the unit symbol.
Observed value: 48 °C
